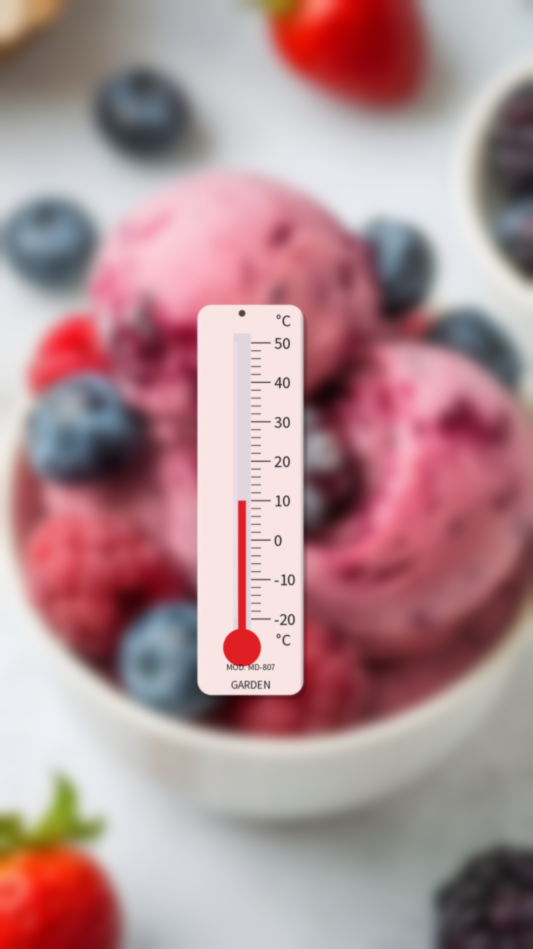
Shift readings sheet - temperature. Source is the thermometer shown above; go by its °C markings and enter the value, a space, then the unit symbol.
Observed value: 10 °C
